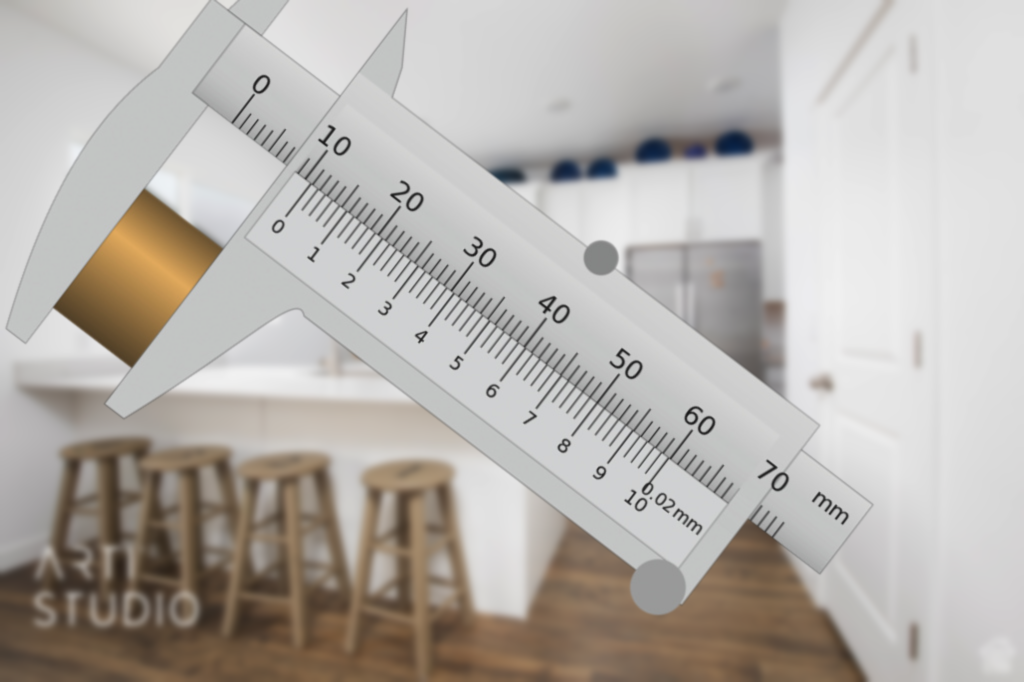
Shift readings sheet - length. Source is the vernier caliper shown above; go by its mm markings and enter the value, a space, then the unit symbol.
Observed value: 10.8 mm
